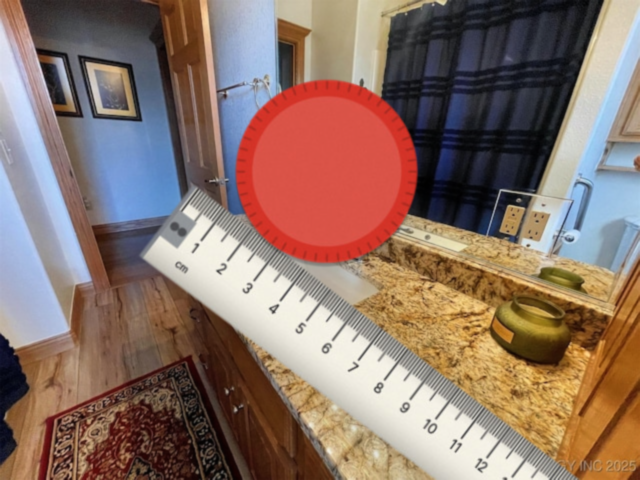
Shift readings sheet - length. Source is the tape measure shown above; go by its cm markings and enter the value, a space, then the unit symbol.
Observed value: 5.5 cm
